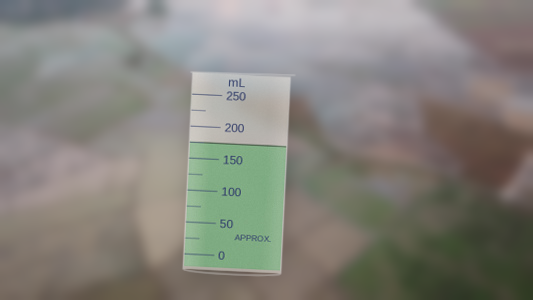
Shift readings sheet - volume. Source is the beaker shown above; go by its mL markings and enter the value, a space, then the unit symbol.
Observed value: 175 mL
